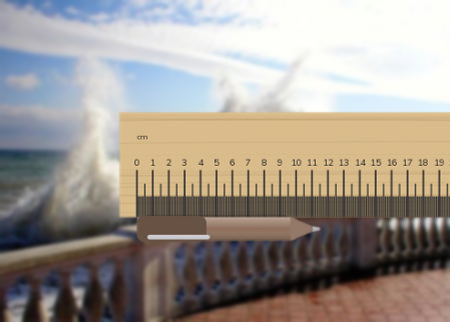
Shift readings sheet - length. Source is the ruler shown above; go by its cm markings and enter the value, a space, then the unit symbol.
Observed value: 11.5 cm
